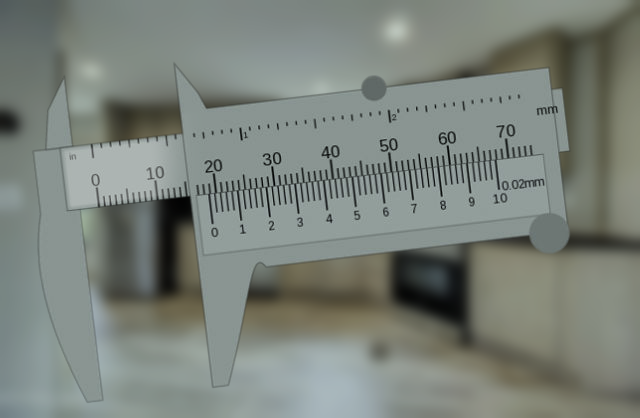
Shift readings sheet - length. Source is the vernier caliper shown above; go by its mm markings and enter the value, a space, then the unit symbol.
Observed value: 18.8 mm
